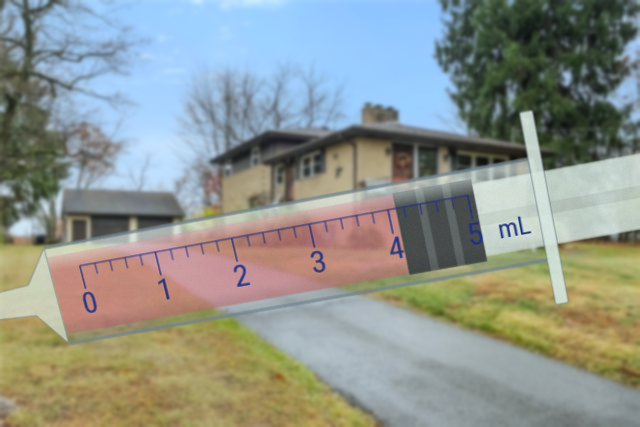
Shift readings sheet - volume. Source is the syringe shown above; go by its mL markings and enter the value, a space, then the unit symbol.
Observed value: 4.1 mL
